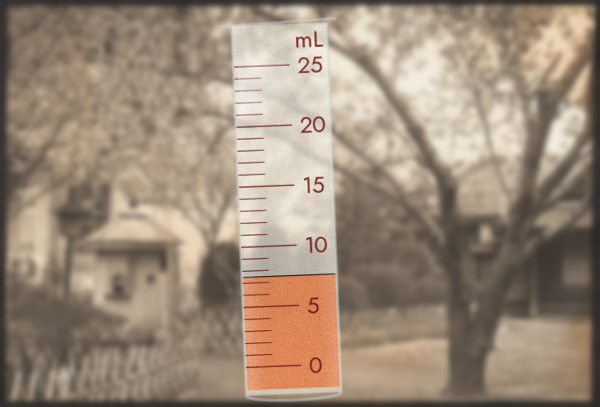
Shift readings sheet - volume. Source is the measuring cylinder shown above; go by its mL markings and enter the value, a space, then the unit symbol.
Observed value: 7.5 mL
